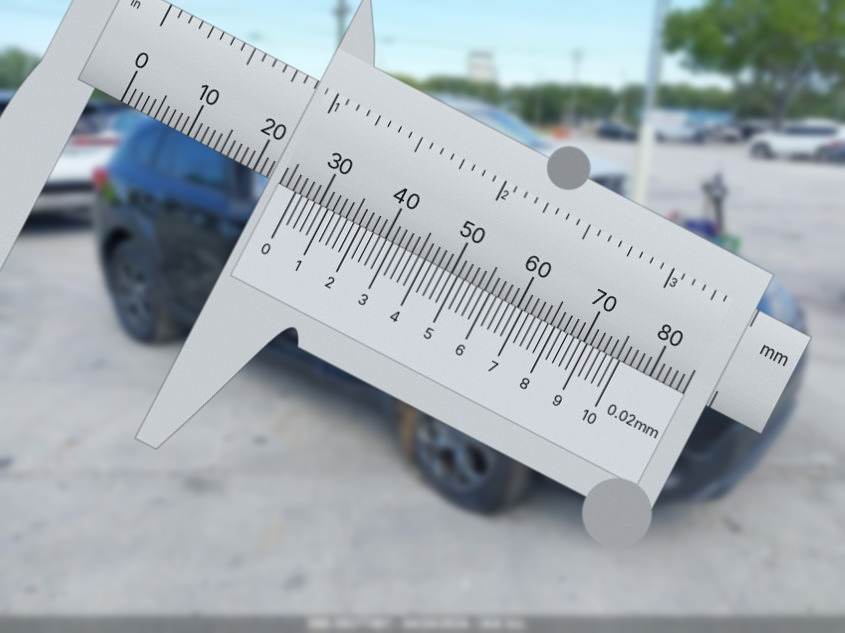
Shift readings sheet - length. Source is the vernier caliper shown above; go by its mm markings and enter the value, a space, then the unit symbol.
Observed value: 26.4 mm
